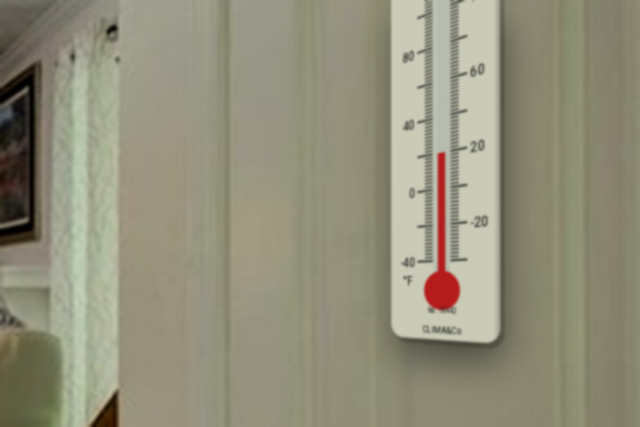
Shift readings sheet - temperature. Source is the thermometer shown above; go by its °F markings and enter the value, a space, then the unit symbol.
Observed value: 20 °F
